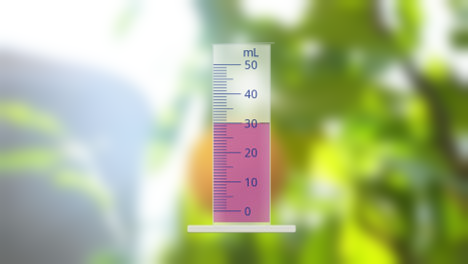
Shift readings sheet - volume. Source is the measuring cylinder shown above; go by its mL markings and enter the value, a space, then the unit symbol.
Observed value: 30 mL
